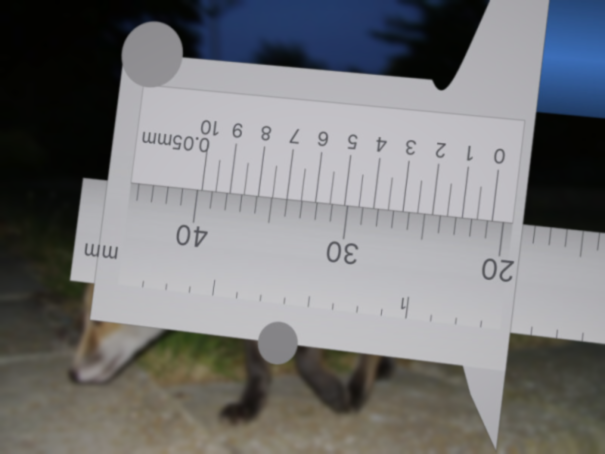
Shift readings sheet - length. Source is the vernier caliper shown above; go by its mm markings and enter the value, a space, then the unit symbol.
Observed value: 20.7 mm
